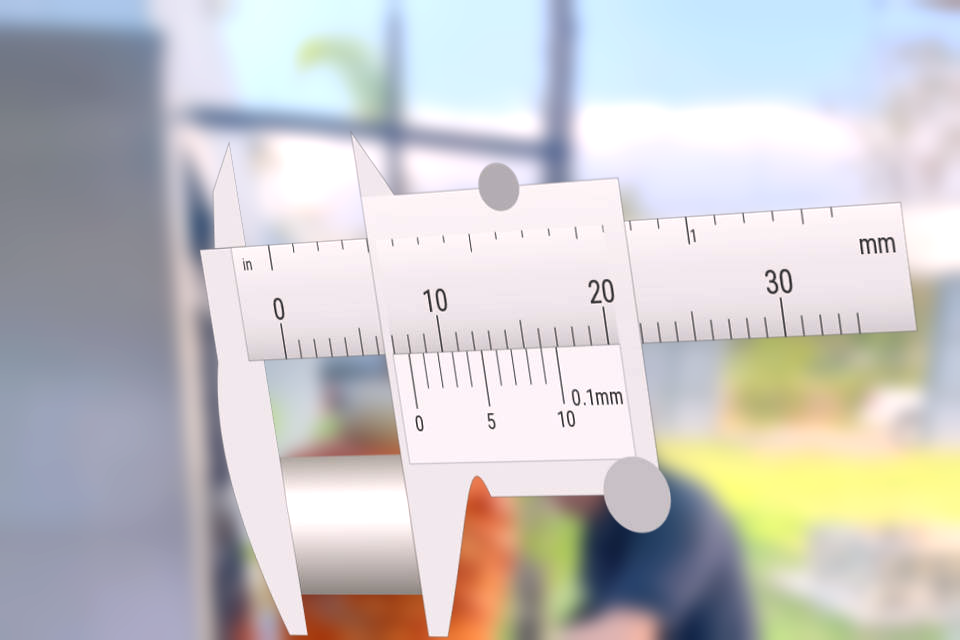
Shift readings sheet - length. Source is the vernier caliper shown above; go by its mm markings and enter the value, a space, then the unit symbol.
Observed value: 7.9 mm
